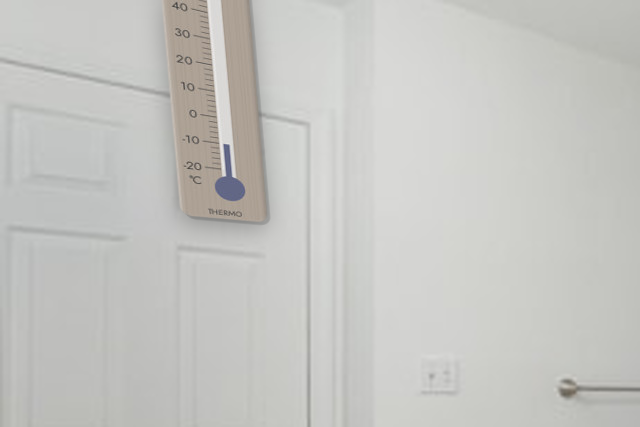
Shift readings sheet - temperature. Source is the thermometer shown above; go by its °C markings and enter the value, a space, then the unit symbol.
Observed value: -10 °C
